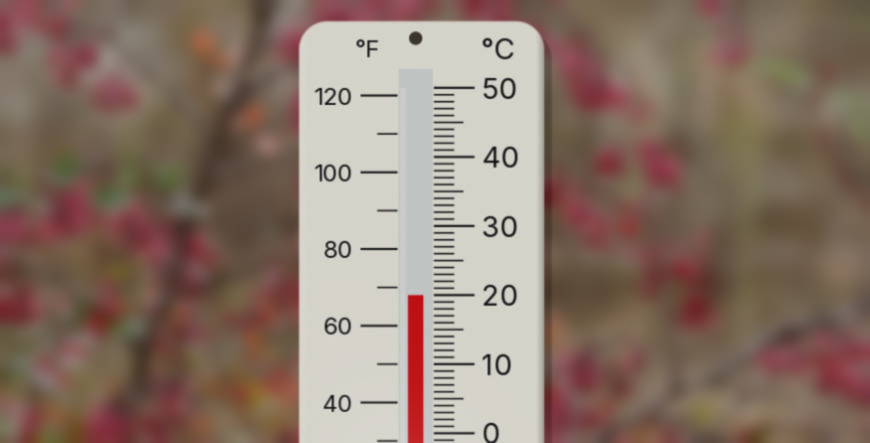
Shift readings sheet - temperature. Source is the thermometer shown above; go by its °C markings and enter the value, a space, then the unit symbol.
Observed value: 20 °C
